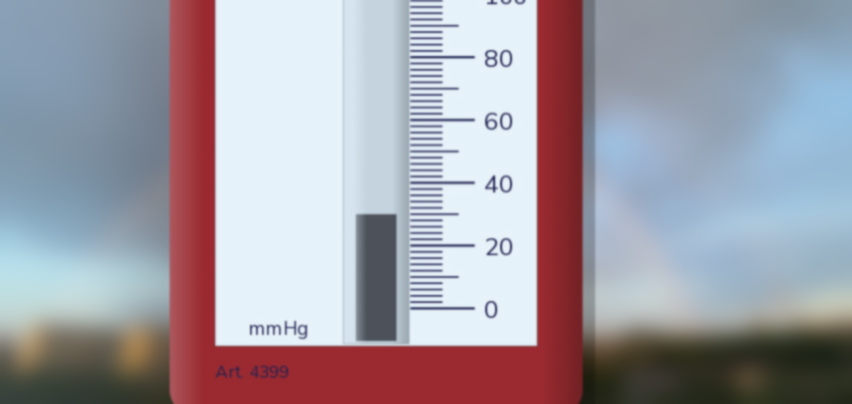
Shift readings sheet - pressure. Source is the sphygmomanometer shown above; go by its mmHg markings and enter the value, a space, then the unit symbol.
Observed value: 30 mmHg
